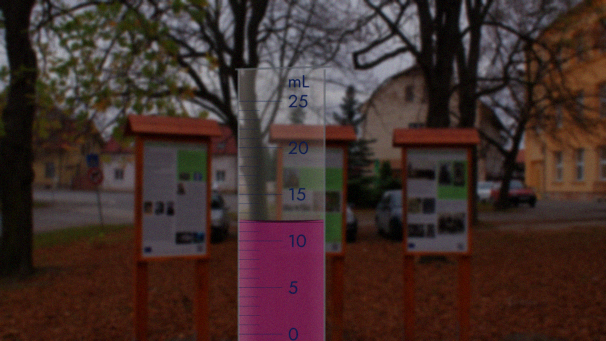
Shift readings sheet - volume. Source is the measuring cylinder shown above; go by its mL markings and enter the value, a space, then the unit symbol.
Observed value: 12 mL
